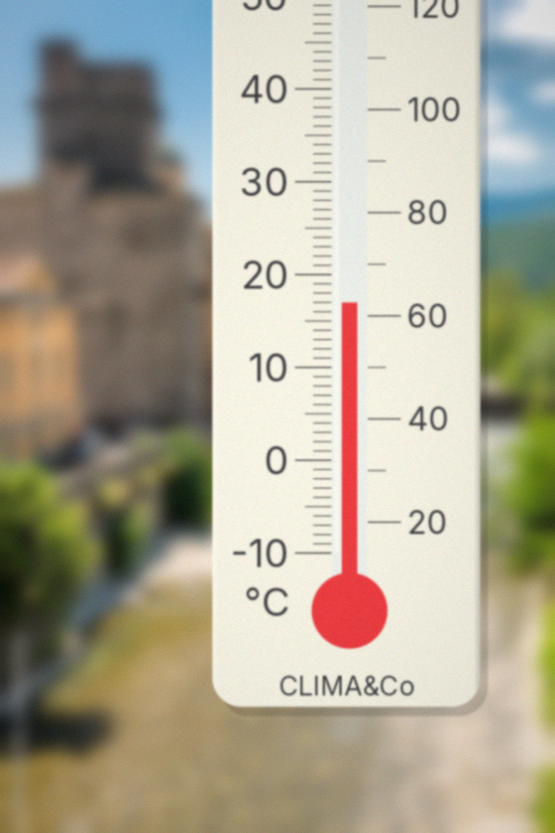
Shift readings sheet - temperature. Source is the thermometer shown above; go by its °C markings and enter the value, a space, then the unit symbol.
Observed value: 17 °C
